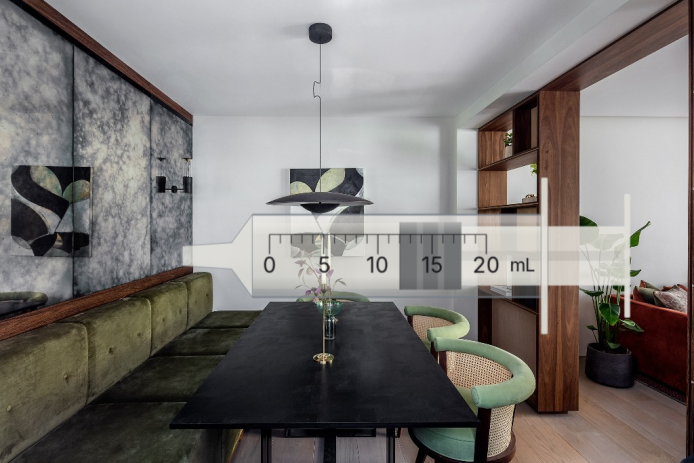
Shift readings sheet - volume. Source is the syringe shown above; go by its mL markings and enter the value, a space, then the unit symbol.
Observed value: 12 mL
